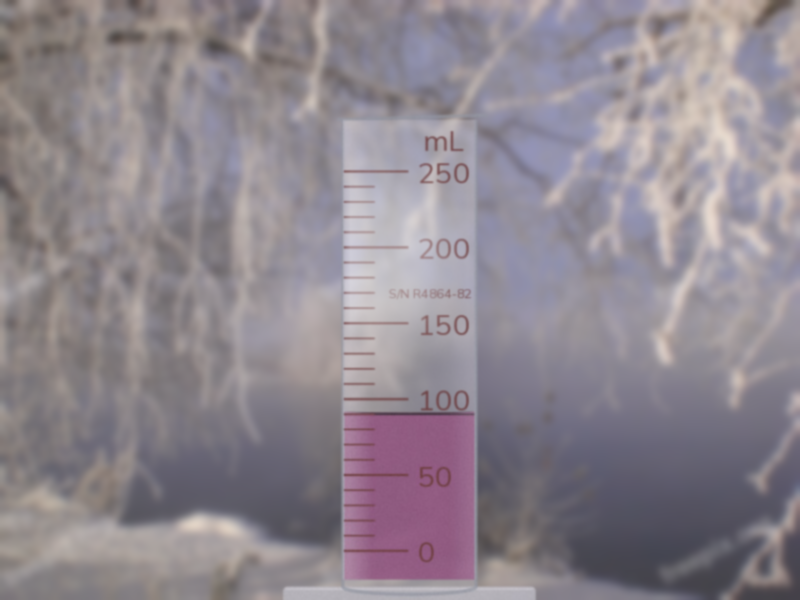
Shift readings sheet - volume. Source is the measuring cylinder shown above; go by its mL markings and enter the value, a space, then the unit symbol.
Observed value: 90 mL
